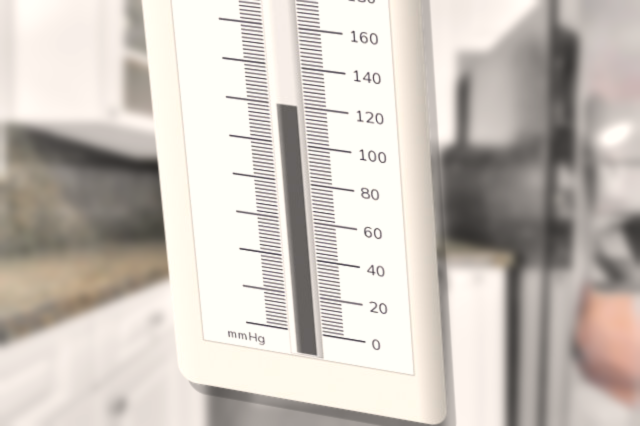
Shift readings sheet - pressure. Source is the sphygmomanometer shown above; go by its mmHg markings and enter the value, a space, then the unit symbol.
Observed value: 120 mmHg
